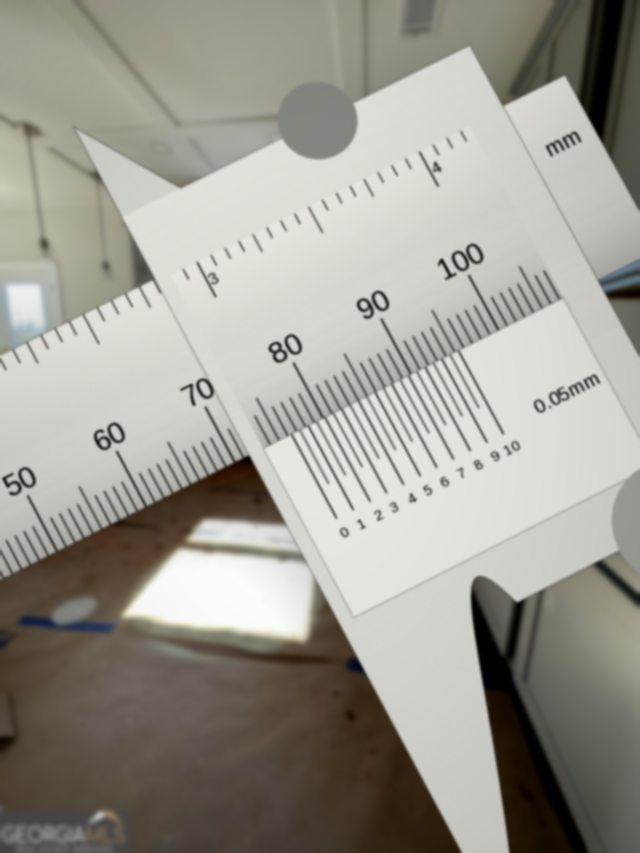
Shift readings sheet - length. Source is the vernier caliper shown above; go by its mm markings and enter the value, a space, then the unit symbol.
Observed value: 76.4 mm
